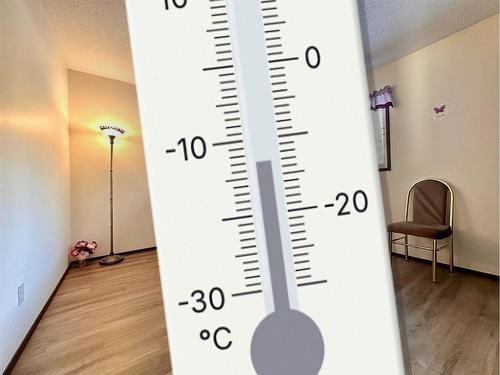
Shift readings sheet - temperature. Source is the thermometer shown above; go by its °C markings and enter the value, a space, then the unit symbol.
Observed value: -13 °C
